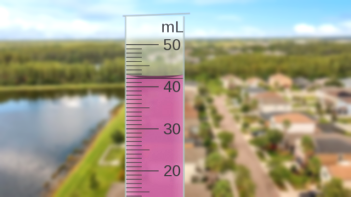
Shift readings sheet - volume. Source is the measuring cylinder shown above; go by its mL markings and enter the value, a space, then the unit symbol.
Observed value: 42 mL
